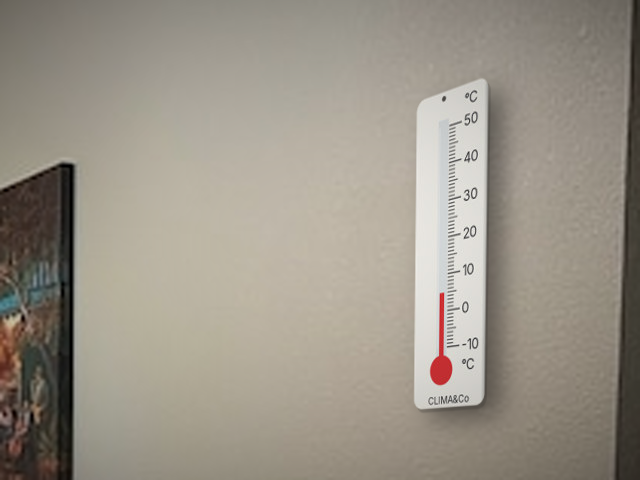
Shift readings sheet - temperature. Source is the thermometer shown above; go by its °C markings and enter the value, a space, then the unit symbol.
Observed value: 5 °C
